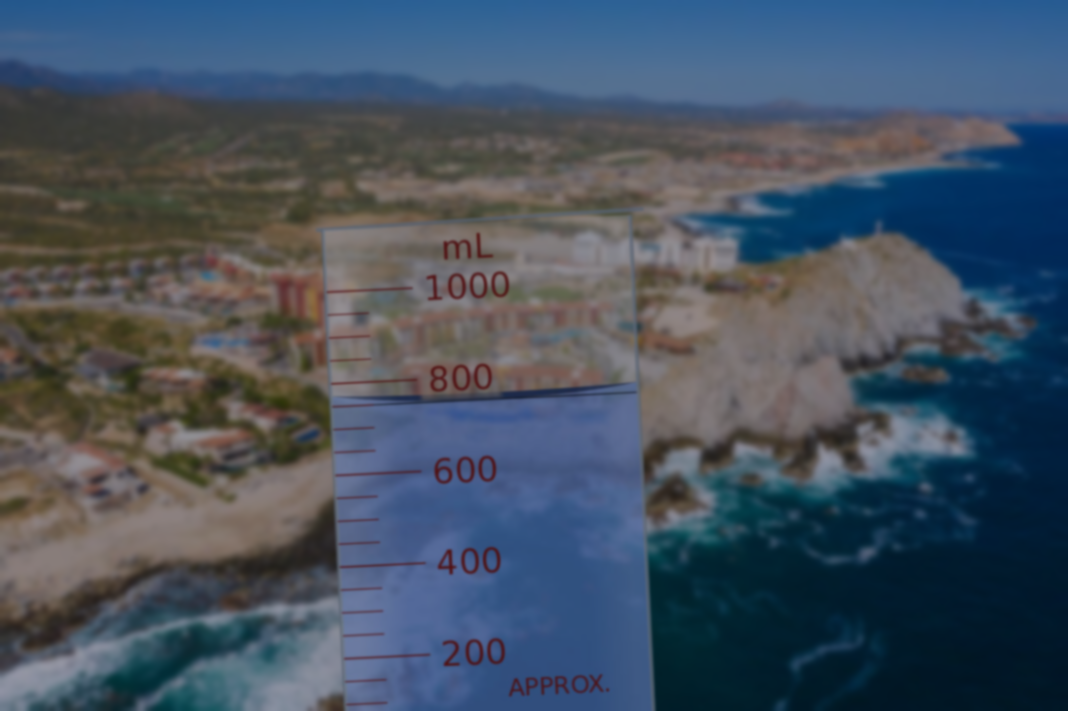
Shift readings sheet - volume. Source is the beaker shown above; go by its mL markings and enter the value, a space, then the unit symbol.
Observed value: 750 mL
